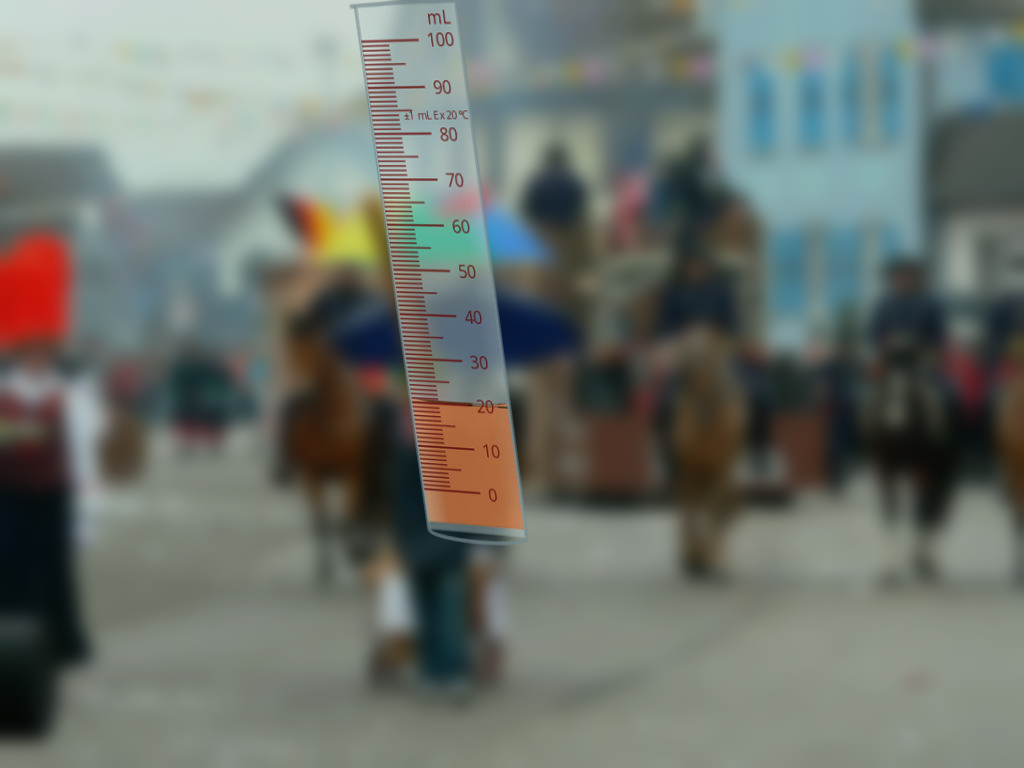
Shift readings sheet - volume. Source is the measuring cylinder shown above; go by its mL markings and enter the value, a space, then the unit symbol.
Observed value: 20 mL
